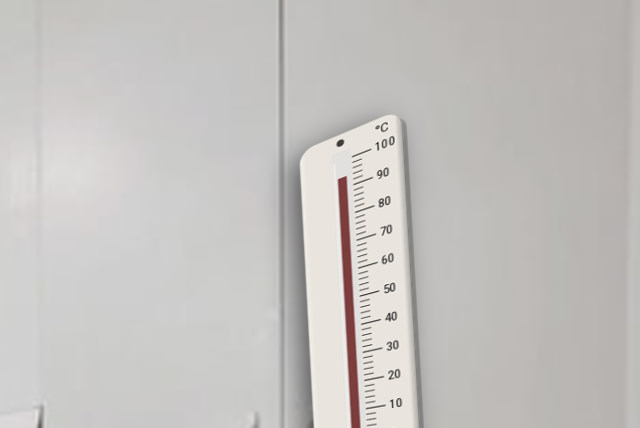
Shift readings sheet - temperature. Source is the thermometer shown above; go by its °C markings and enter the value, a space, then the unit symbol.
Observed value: 94 °C
